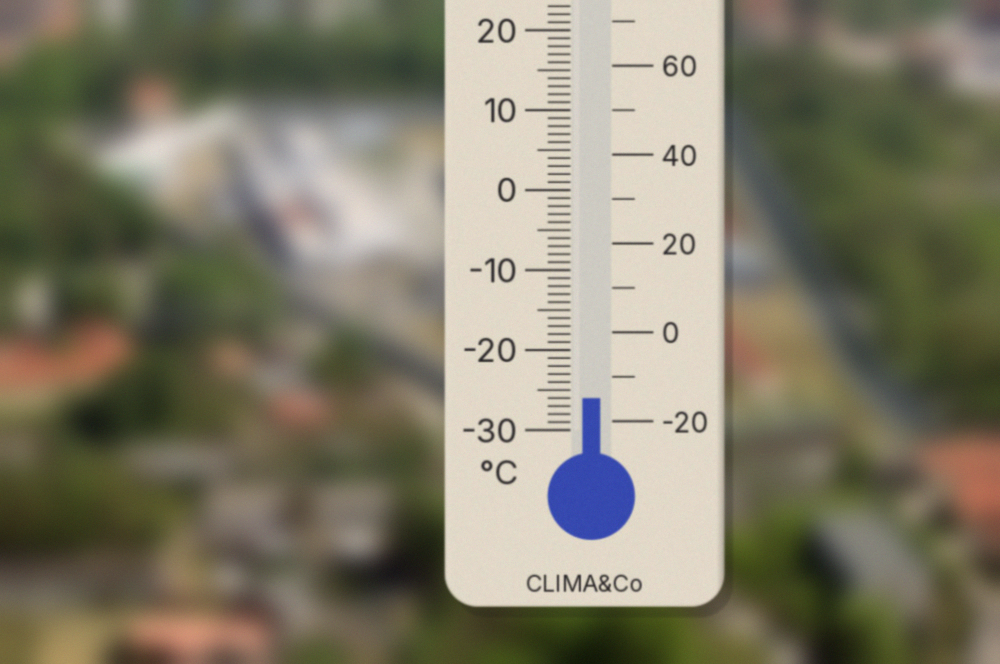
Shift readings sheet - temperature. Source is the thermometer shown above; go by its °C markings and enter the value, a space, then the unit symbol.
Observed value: -26 °C
